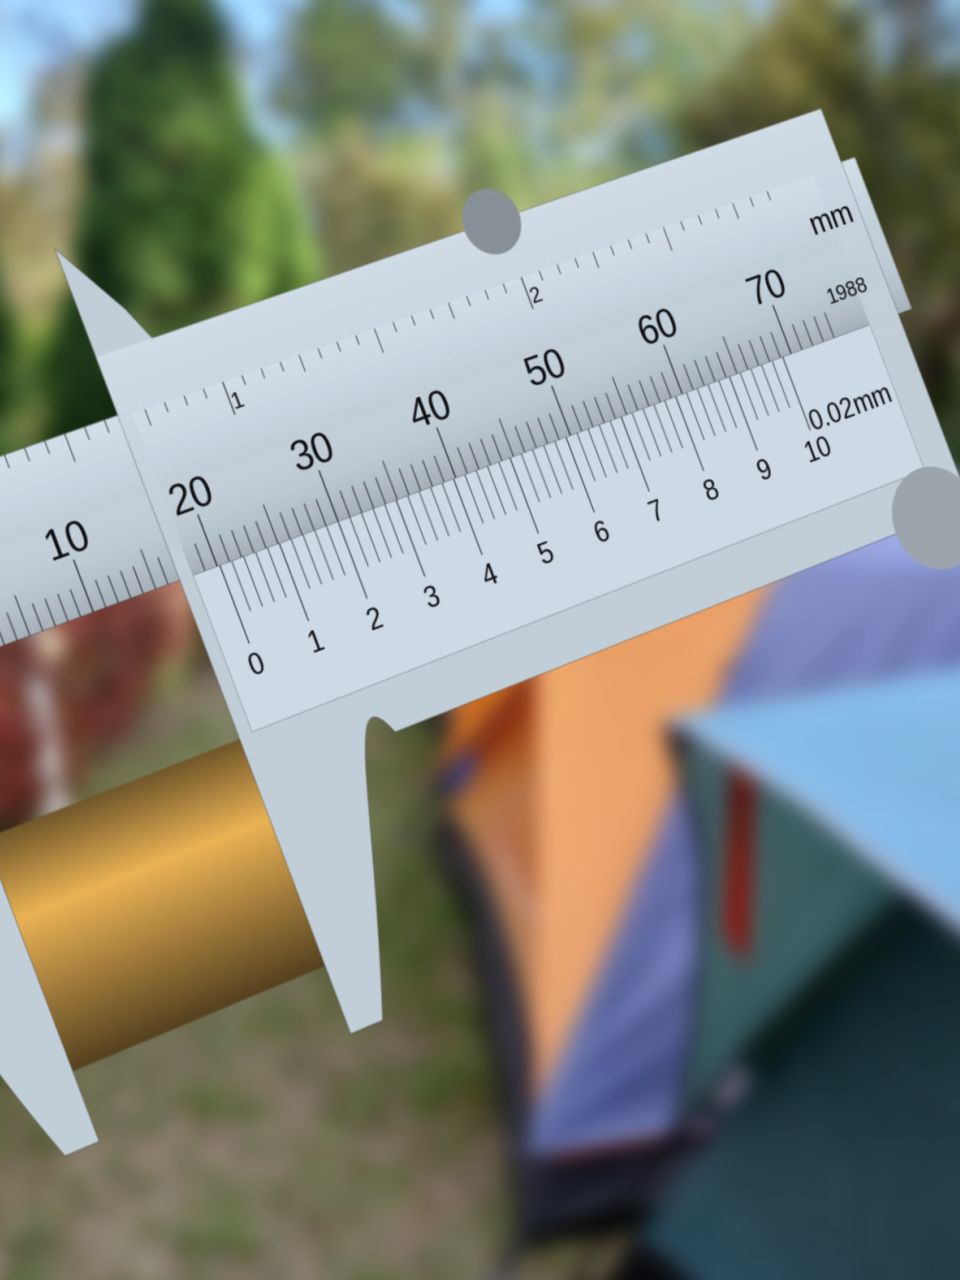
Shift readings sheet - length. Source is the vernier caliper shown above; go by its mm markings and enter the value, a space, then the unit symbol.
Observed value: 20.2 mm
